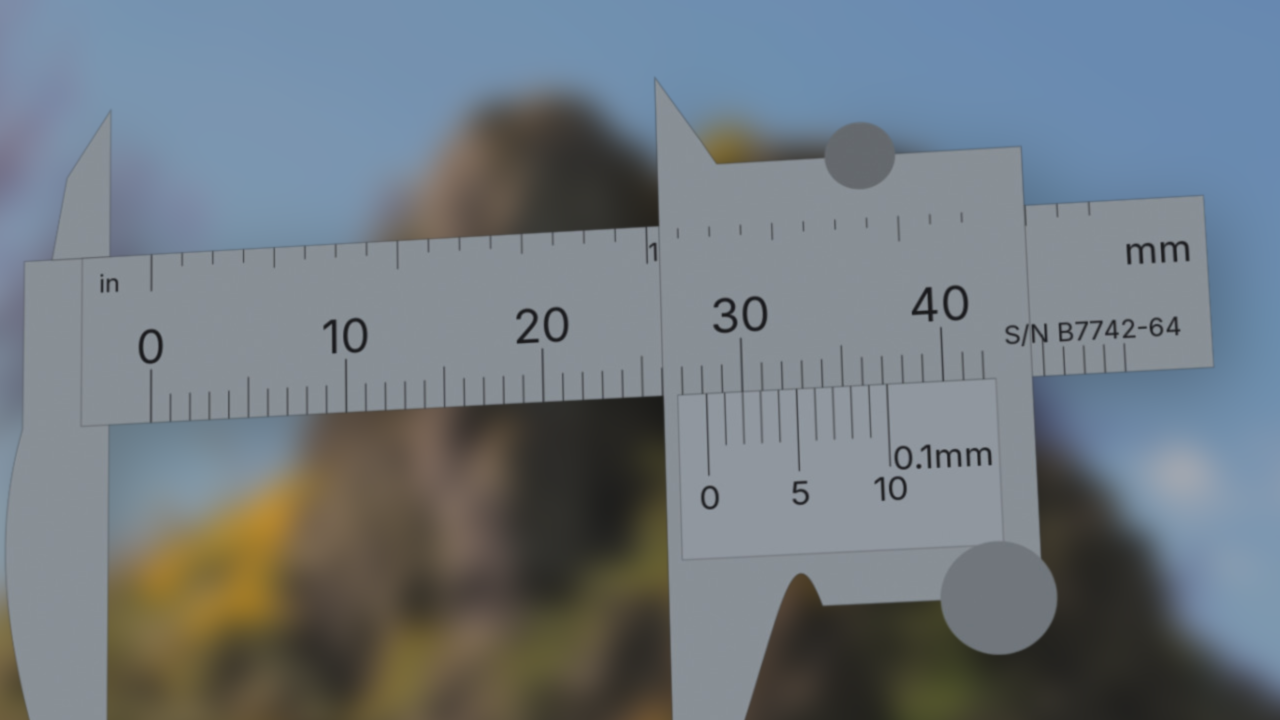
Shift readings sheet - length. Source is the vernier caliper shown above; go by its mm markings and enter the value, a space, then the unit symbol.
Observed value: 28.2 mm
